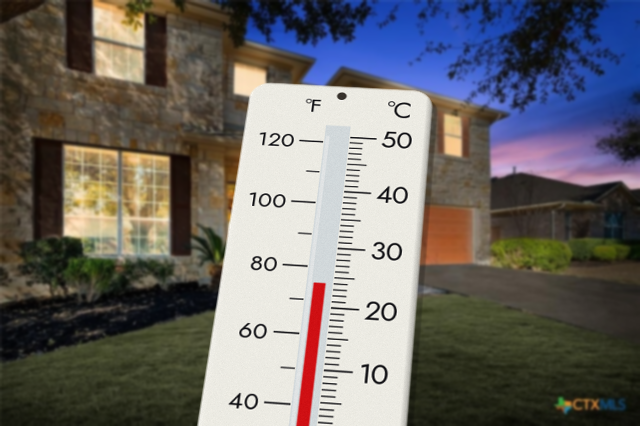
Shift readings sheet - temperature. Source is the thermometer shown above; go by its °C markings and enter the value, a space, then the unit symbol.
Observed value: 24 °C
